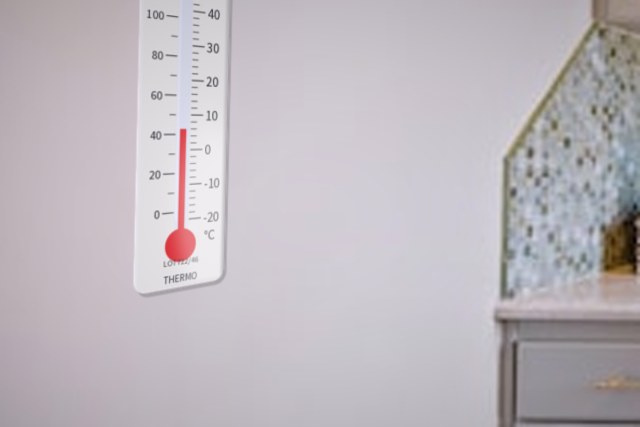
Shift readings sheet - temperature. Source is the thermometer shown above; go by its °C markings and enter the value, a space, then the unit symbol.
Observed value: 6 °C
